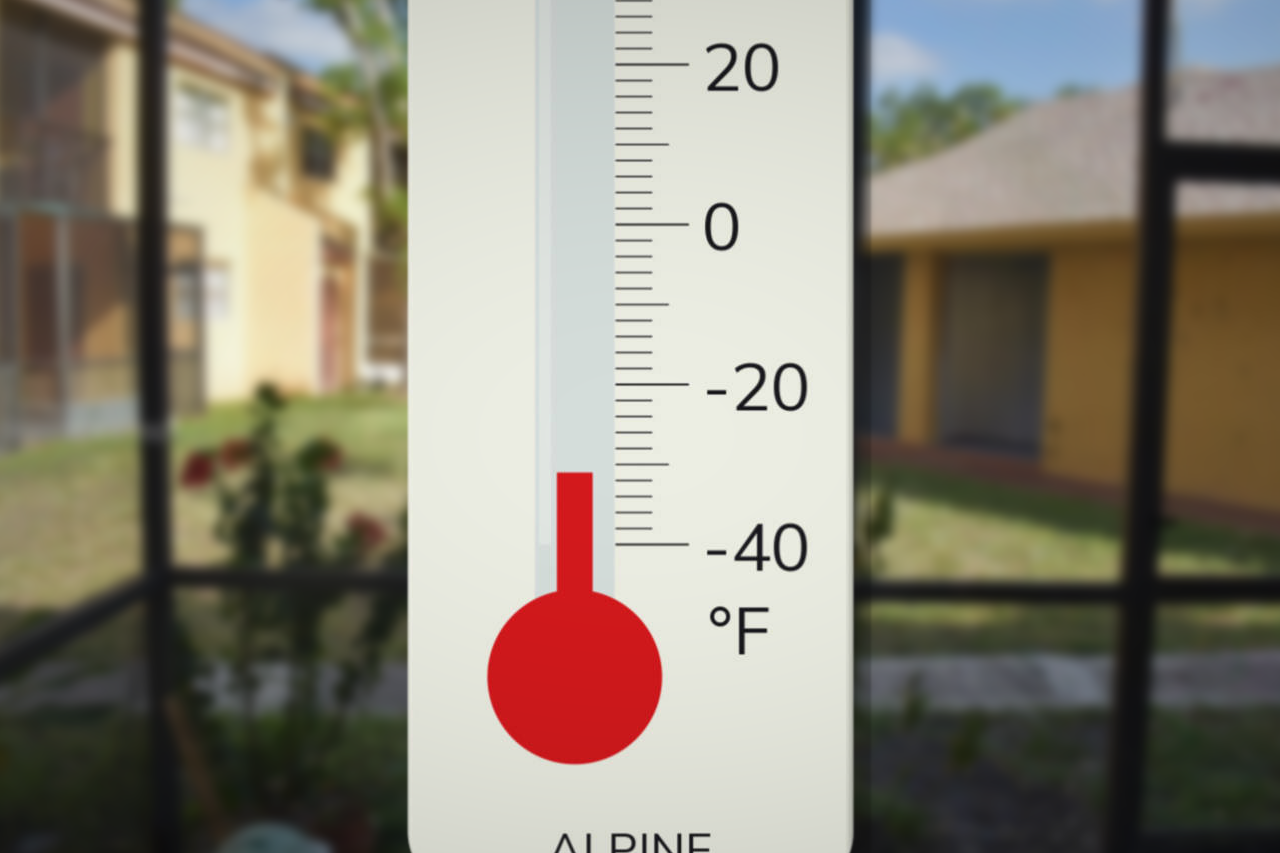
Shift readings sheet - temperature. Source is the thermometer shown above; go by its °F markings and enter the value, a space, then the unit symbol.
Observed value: -31 °F
